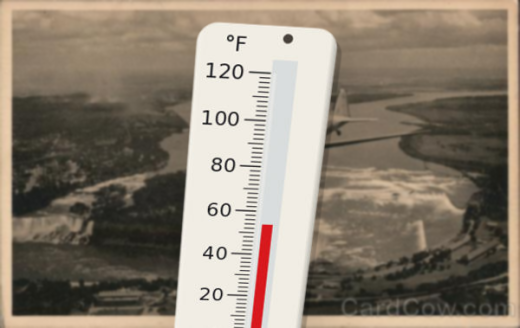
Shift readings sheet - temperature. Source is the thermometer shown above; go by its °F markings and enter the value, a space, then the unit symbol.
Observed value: 54 °F
